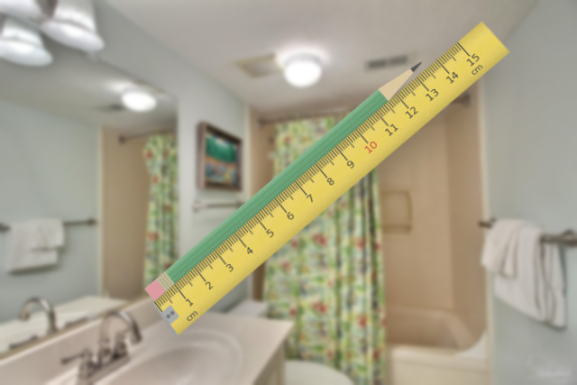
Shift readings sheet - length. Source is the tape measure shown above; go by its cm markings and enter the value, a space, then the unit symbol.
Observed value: 13.5 cm
